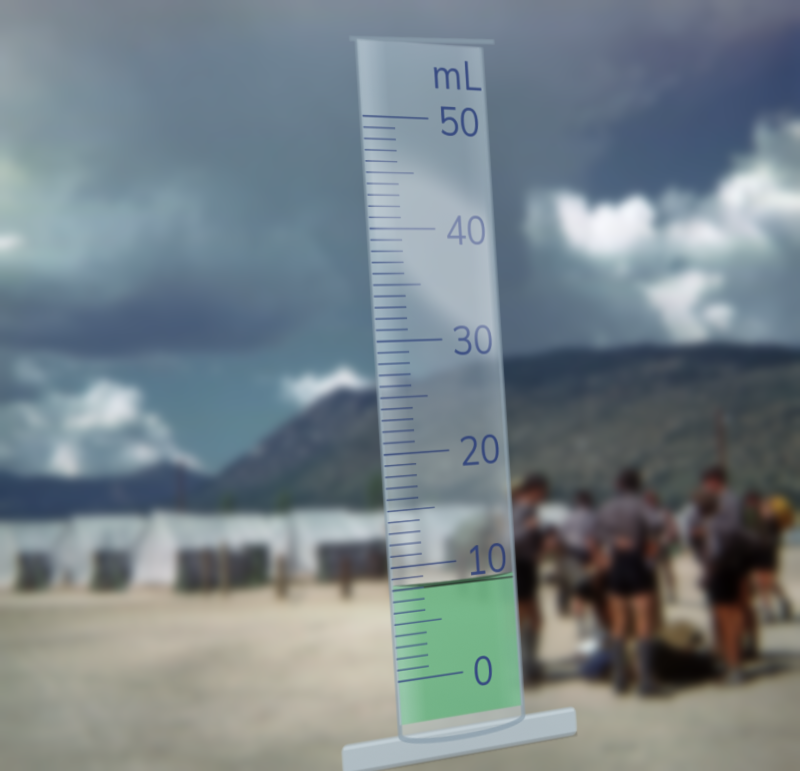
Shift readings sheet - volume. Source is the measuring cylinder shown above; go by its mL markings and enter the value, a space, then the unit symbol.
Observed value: 8 mL
